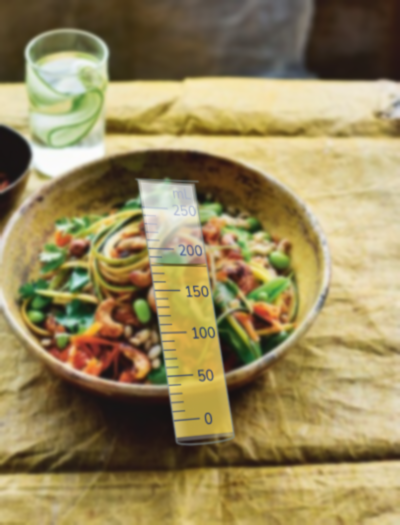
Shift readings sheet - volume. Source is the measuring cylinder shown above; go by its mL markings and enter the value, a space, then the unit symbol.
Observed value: 180 mL
